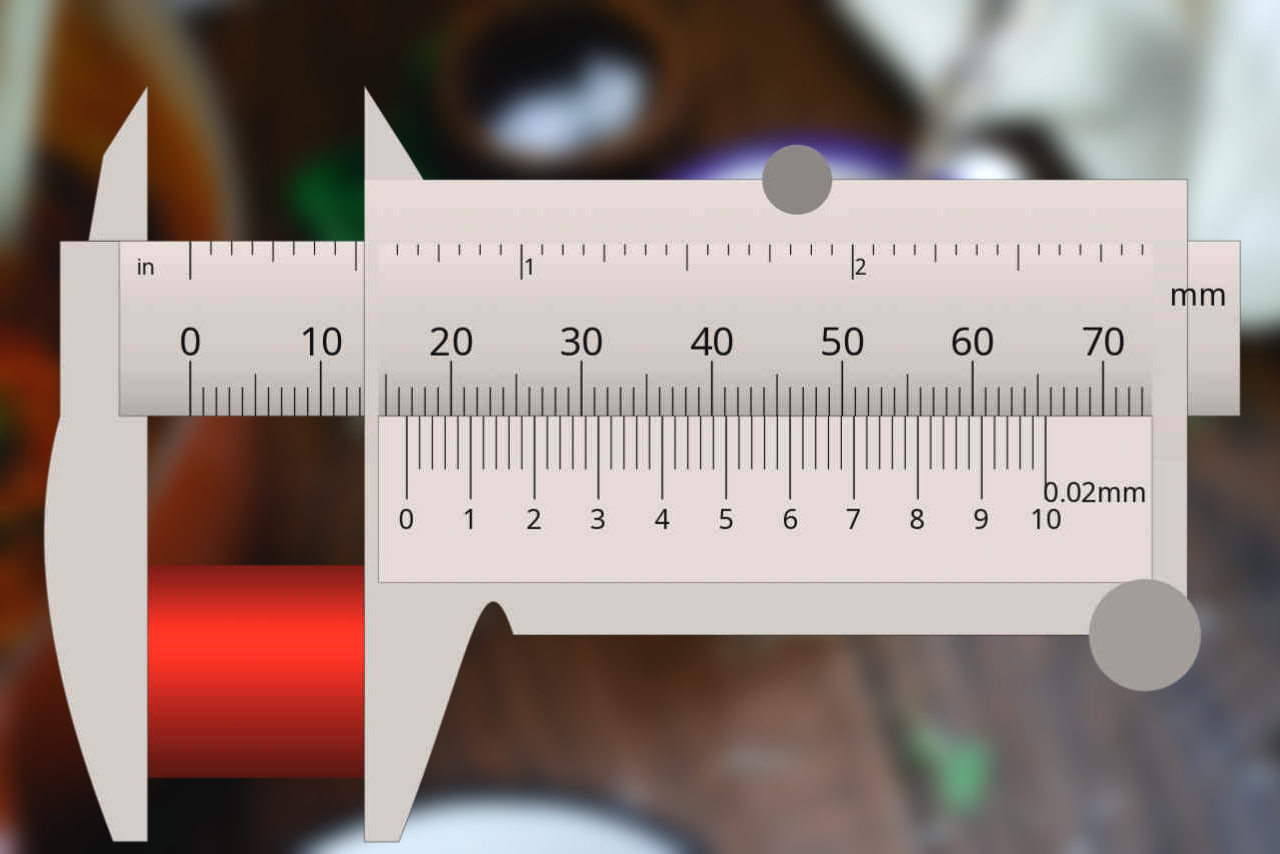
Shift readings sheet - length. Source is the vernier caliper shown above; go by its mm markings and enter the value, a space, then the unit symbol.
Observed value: 16.6 mm
